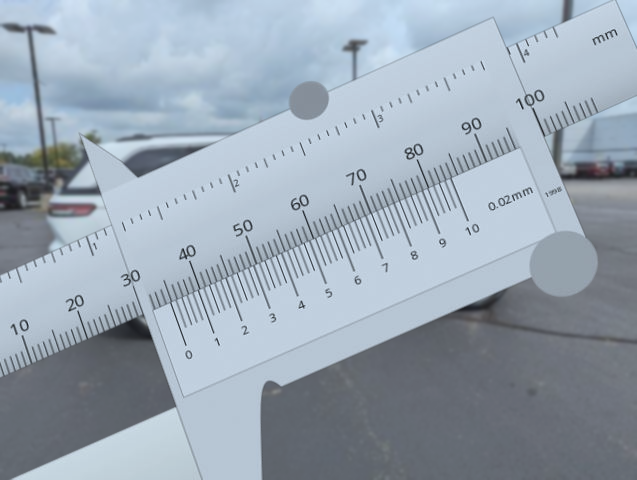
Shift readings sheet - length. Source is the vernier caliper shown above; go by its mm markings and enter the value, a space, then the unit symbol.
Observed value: 34.8 mm
